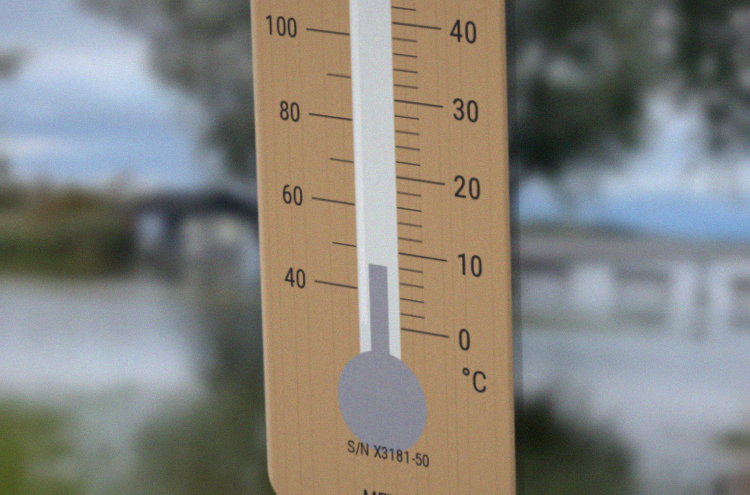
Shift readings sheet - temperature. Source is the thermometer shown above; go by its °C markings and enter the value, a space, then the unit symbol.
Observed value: 8 °C
